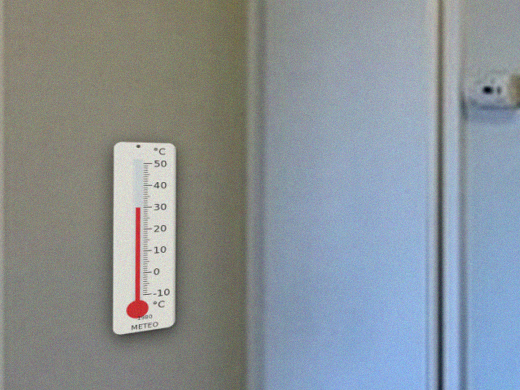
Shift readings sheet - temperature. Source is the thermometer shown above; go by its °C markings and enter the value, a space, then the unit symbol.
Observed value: 30 °C
